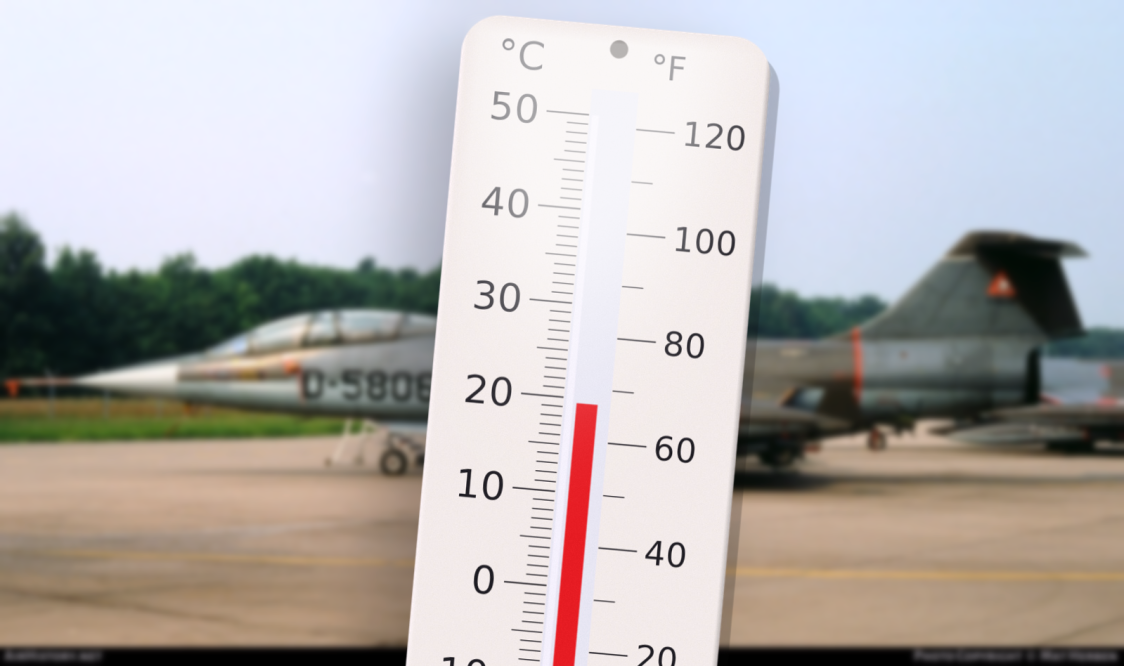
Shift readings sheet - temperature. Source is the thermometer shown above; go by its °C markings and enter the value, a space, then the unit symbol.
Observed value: 19.5 °C
